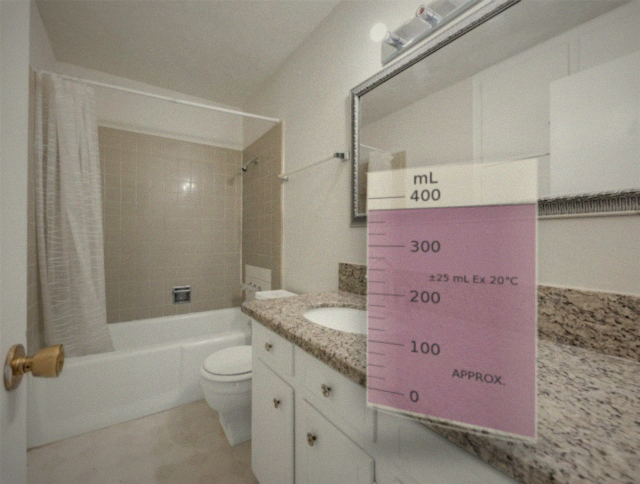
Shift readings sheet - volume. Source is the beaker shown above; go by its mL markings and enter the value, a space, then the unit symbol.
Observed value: 375 mL
